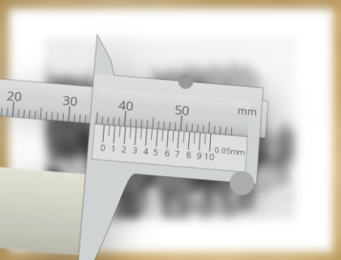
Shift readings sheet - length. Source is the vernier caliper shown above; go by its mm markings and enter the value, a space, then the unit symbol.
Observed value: 36.4 mm
